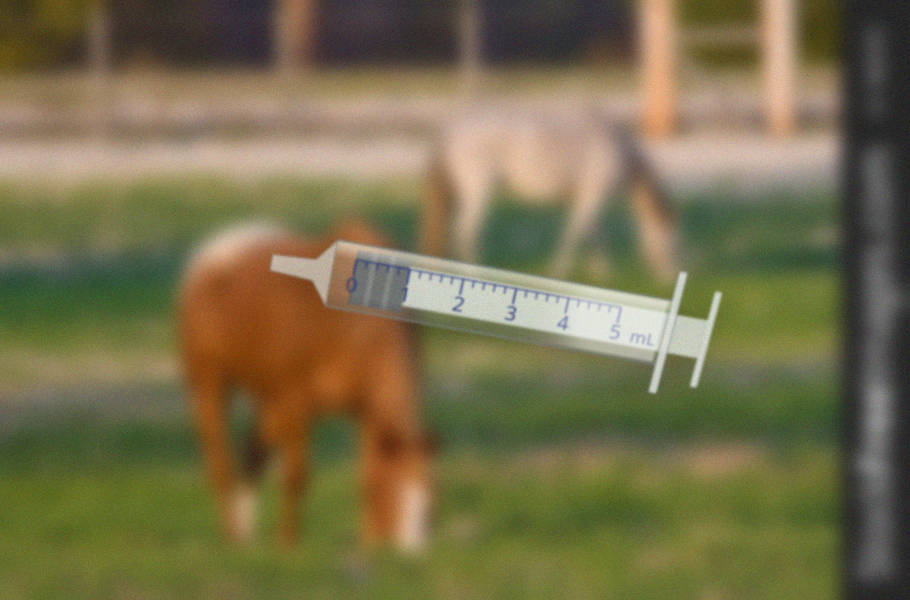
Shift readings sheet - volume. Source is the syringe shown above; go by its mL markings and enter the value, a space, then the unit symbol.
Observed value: 0 mL
